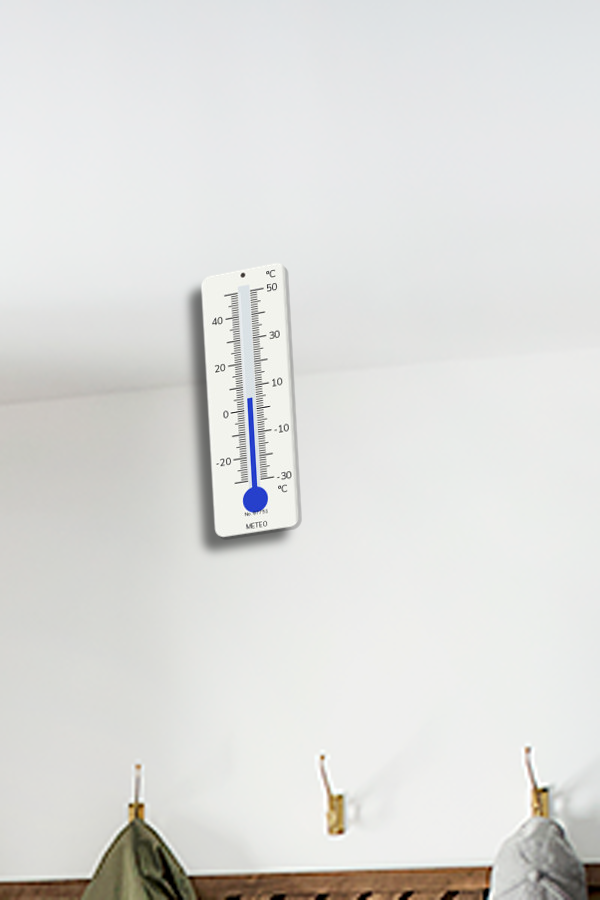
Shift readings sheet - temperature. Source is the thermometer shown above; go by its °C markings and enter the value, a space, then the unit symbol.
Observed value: 5 °C
